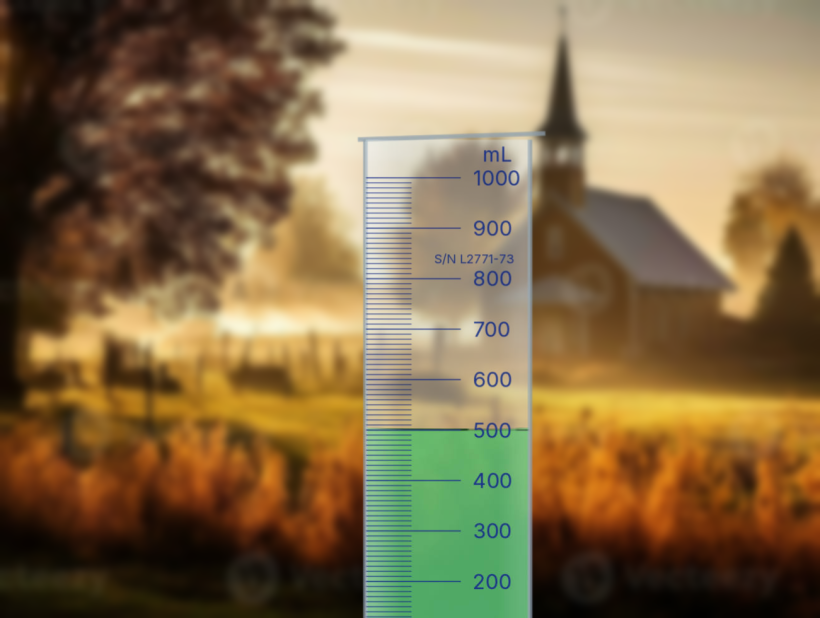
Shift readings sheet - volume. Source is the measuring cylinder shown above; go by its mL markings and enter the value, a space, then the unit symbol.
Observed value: 500 mL
